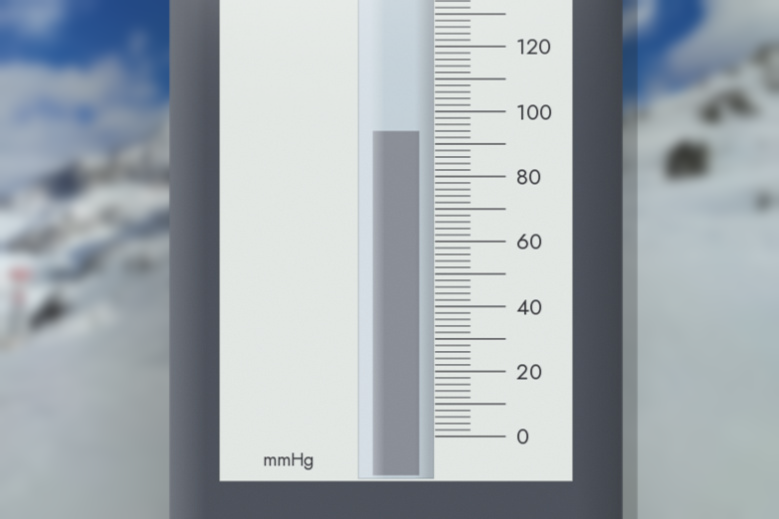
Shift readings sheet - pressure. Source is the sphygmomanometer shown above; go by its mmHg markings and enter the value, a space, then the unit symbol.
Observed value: 94 mmHg
